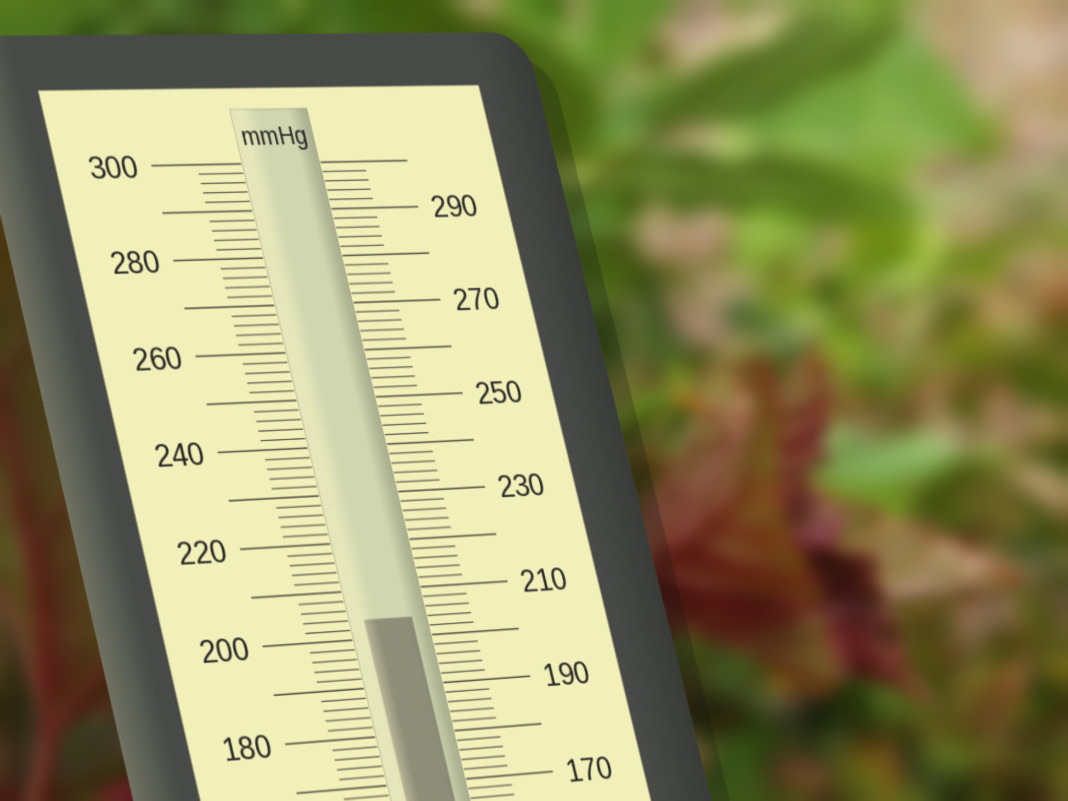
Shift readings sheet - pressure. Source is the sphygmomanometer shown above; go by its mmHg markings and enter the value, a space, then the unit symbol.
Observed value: 204 mmHg
